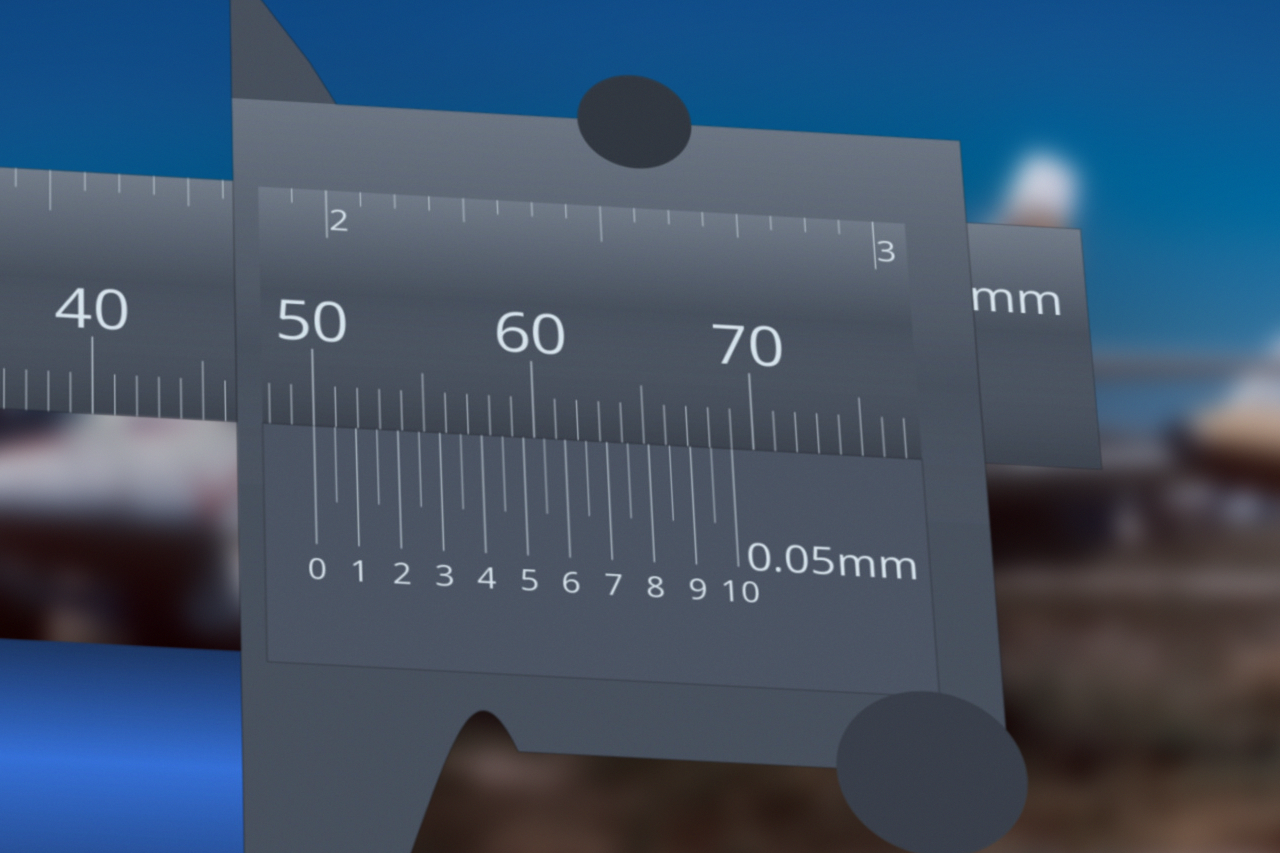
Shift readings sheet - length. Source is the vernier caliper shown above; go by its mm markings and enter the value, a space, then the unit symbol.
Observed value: 50.0 mm
